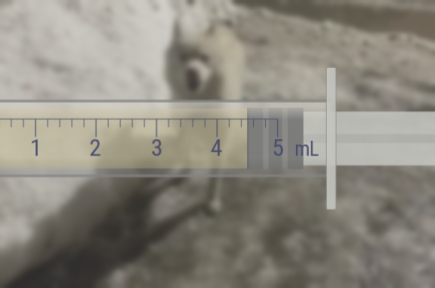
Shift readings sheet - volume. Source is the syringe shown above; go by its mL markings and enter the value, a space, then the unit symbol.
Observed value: 4.5 mL
